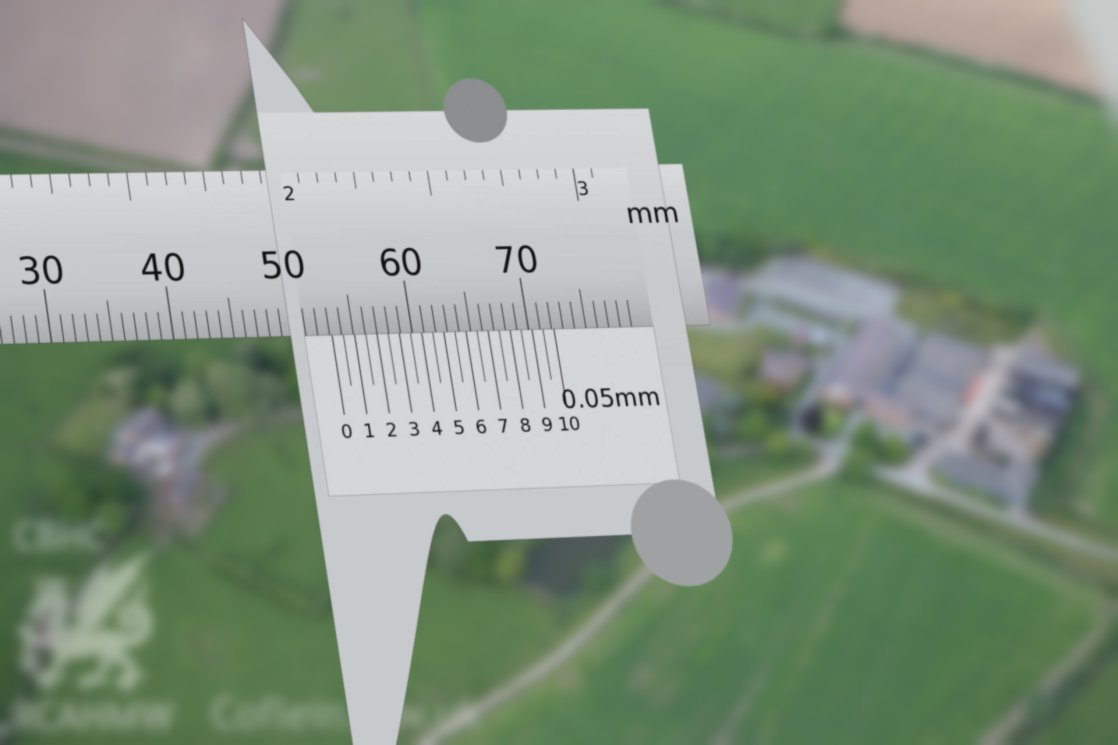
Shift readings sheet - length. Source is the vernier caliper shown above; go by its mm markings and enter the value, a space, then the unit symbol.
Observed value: 53.2 mm
